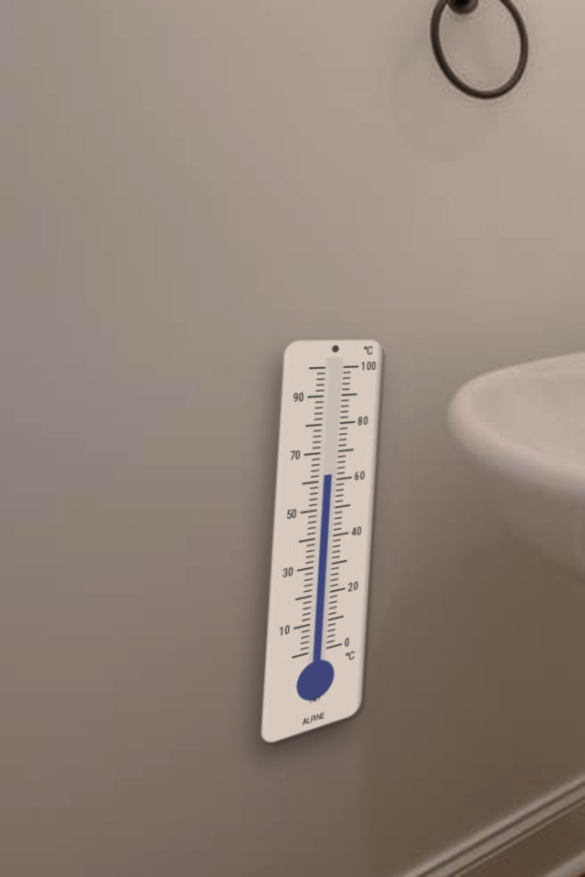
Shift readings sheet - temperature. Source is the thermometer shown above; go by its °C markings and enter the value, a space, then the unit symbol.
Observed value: 62 °C
